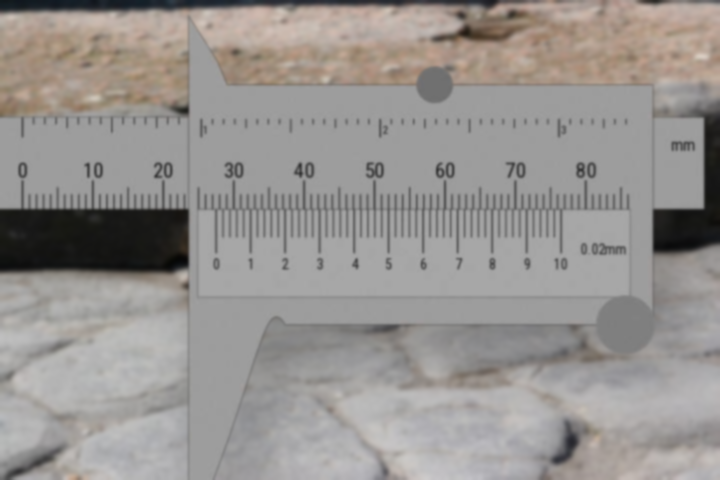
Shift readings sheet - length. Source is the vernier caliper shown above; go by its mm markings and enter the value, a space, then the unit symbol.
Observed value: 27.5 mm
